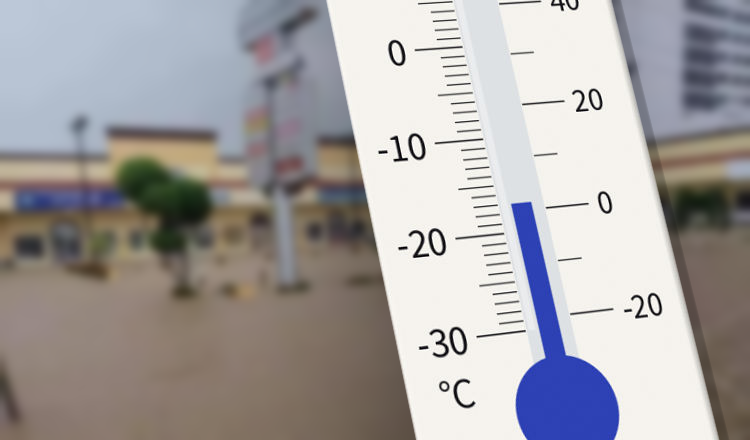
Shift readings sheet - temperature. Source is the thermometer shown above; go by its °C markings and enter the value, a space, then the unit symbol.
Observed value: -17 °C
